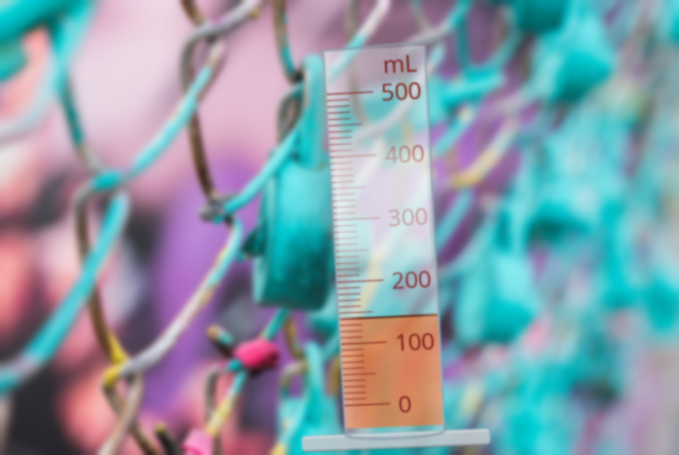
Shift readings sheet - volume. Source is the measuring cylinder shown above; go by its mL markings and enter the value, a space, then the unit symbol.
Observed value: 140 mL
